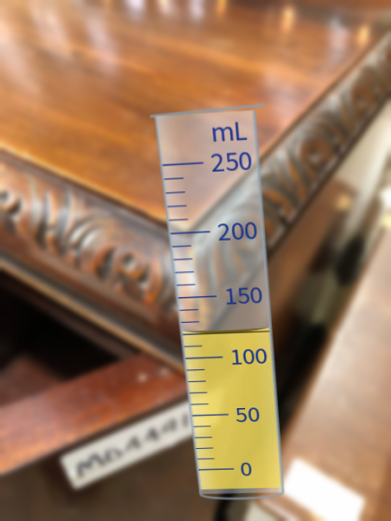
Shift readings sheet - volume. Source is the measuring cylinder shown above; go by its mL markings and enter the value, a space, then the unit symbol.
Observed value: 120 mL
